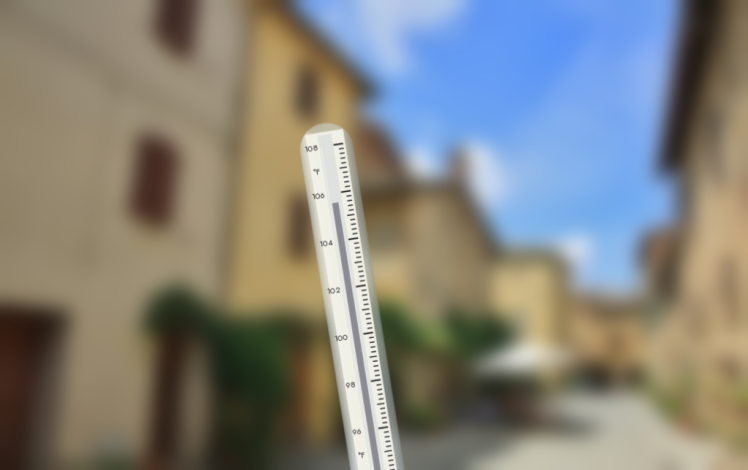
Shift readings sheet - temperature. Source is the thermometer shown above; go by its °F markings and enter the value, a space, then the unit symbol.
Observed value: 105.6 °F
